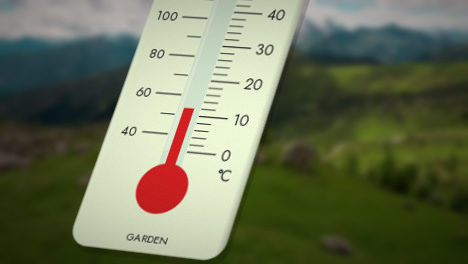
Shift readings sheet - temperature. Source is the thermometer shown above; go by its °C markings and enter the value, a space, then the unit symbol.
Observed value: 12 °C
